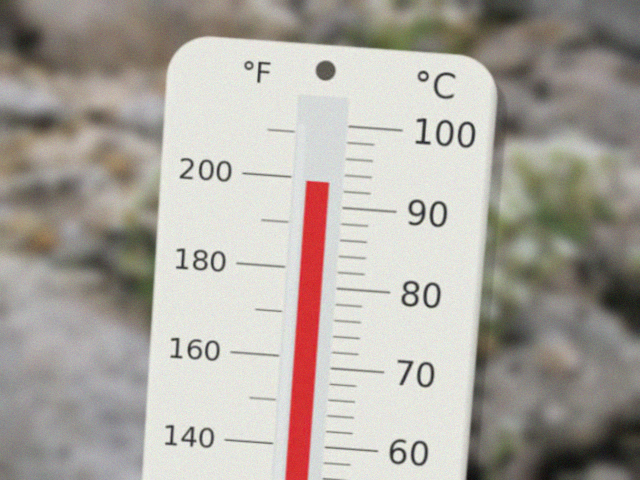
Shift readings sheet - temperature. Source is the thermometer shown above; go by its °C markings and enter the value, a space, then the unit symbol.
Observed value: 93 °C
